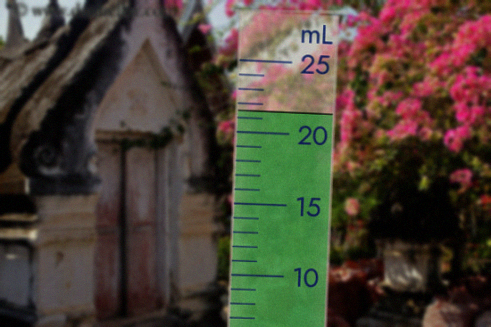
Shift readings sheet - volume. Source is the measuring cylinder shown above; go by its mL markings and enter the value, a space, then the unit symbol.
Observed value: 21.5 mL
